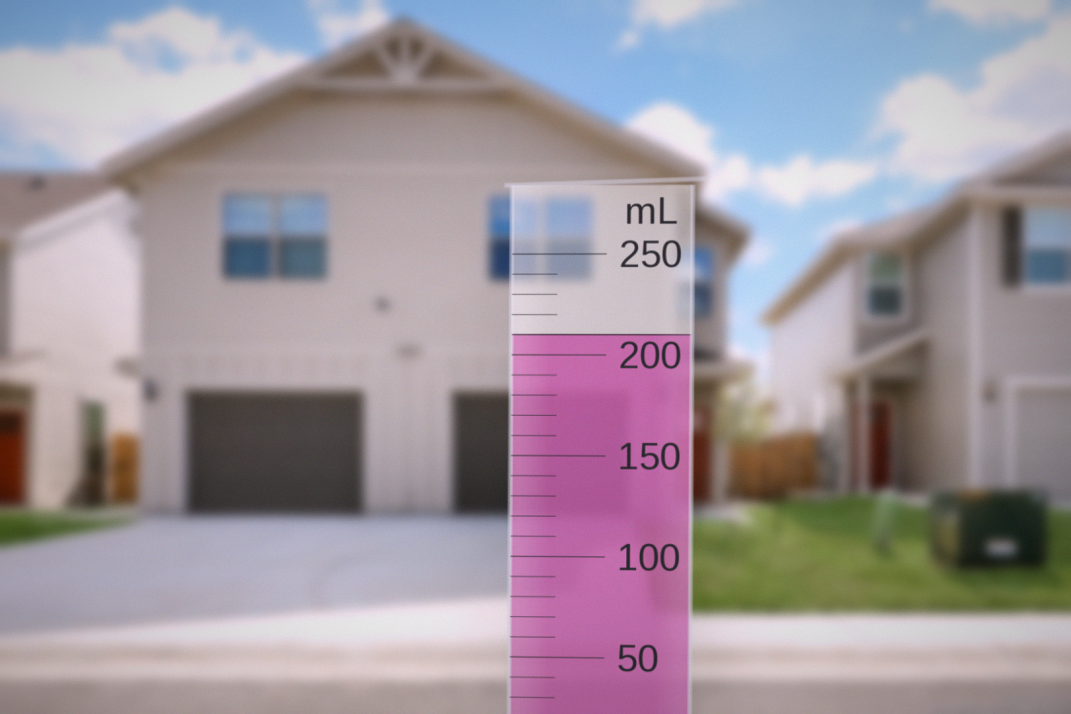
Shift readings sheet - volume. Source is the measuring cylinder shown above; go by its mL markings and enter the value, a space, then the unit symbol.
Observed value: 210 mL
